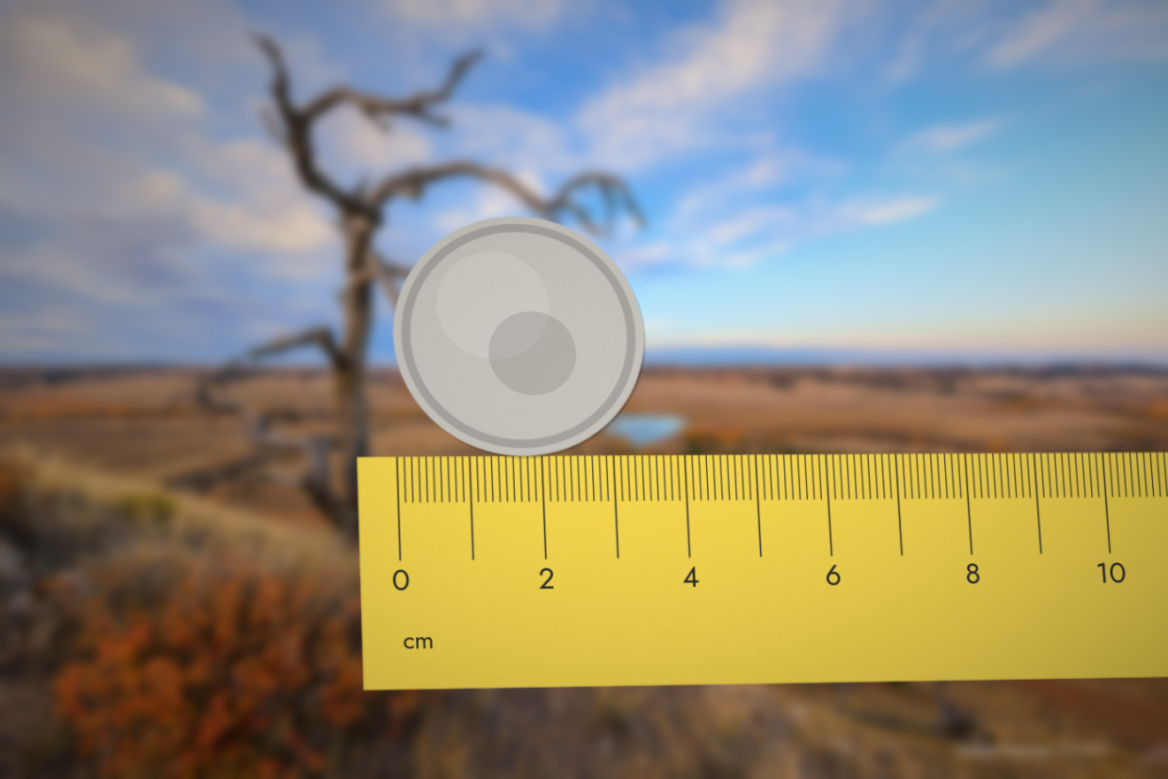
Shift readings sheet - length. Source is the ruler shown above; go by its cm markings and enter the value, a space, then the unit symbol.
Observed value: 3.5 cm
